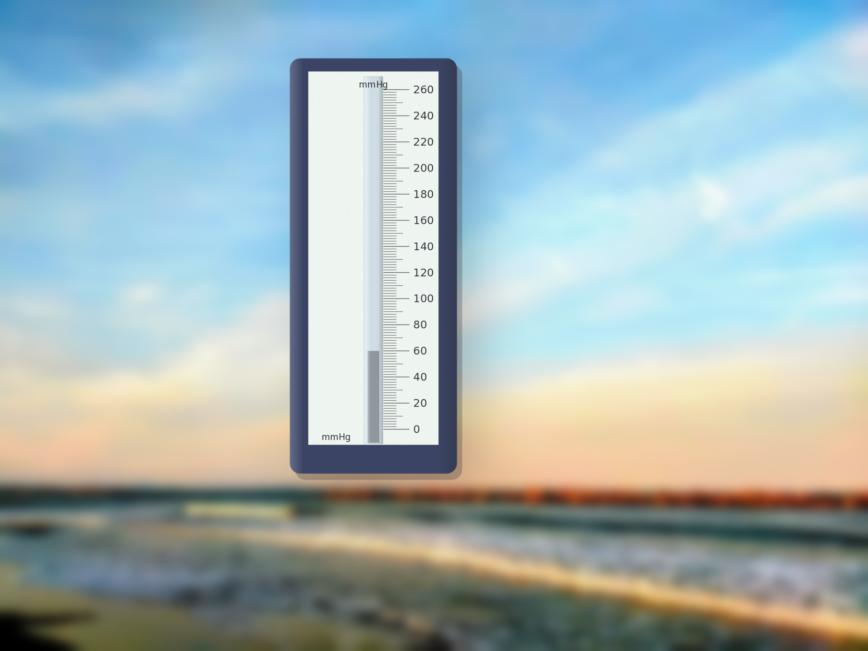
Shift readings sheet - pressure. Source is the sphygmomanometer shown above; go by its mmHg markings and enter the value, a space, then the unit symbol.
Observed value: 60 mmHg
